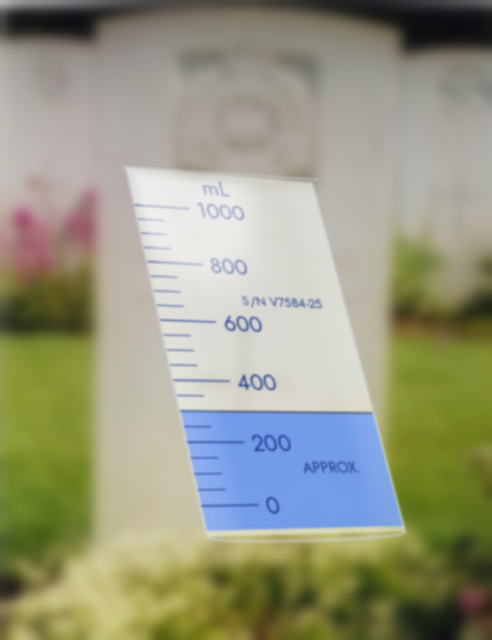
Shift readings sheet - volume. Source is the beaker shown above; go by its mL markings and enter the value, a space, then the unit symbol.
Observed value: 300 mL
